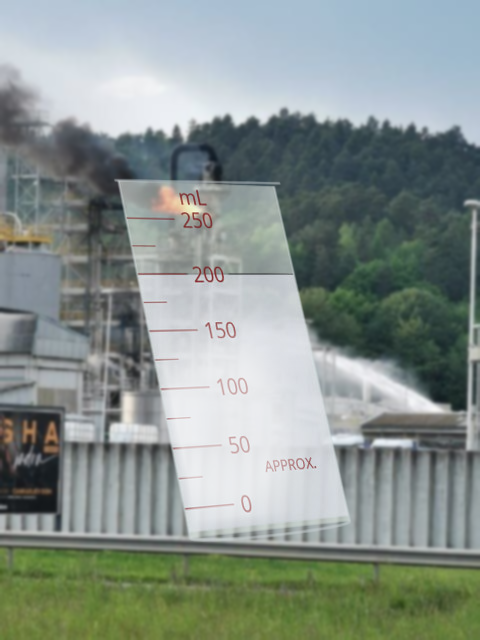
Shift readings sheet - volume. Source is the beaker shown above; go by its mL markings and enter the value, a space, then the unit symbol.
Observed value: 200 mL
